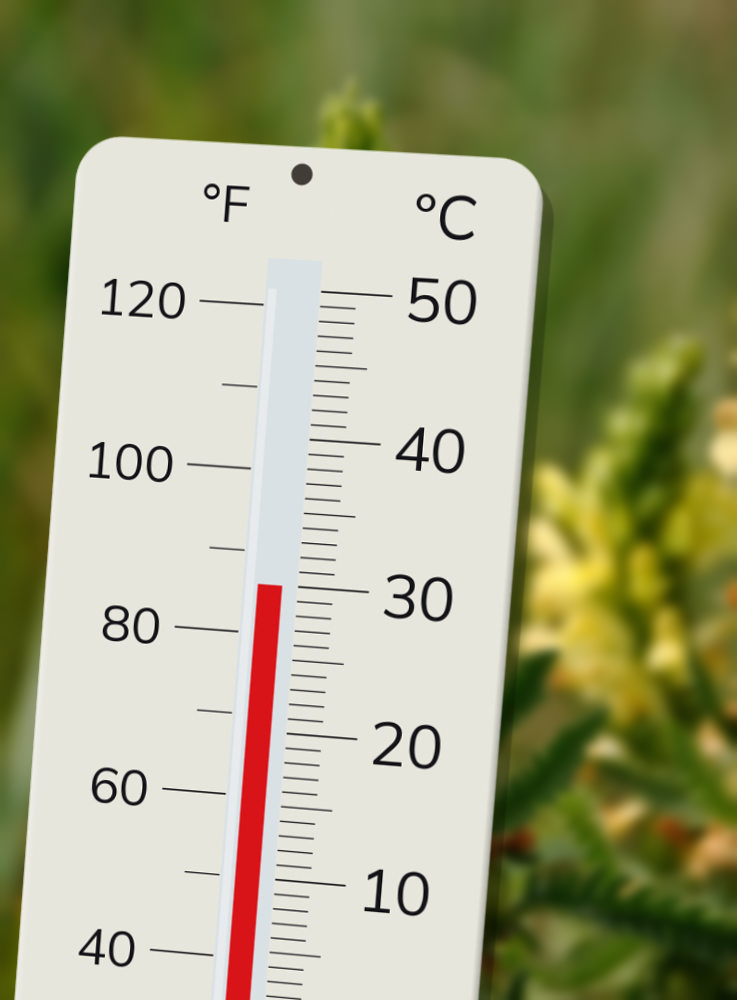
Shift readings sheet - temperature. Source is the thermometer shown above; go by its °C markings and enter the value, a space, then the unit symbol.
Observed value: 30 °C
